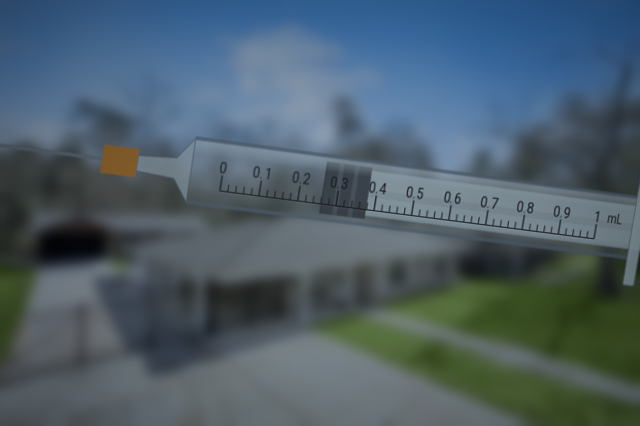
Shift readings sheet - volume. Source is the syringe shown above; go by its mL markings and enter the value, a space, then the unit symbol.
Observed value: 0.26 mL
